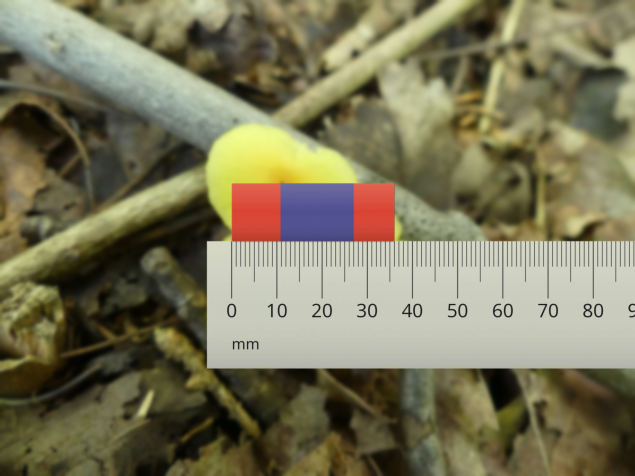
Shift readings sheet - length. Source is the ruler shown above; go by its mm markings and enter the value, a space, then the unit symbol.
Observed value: 36 mm
